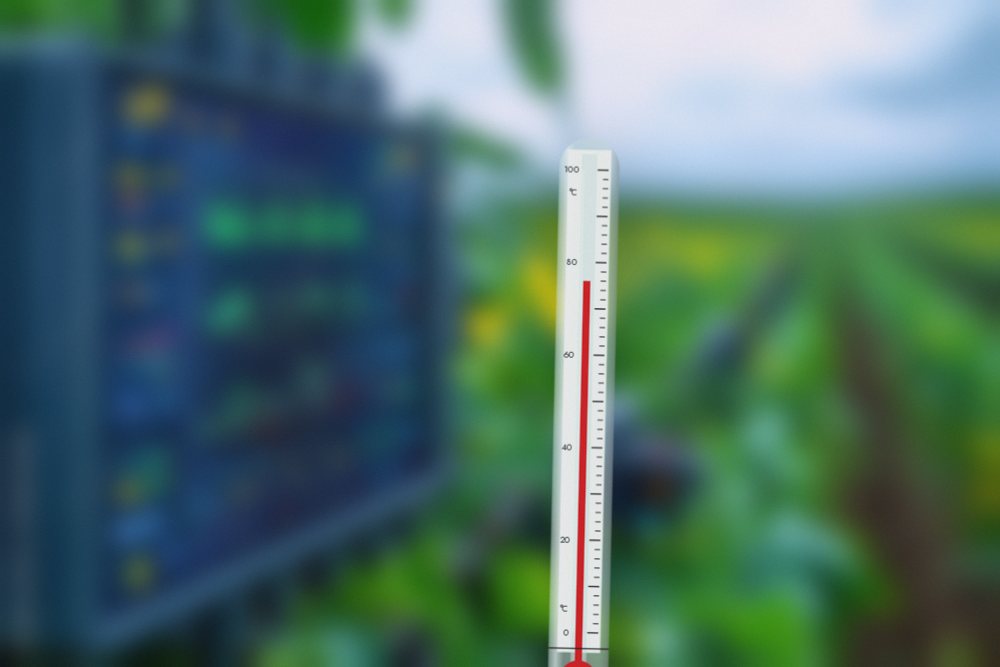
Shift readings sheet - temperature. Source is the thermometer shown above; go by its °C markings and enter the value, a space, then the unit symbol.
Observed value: 76 °C
